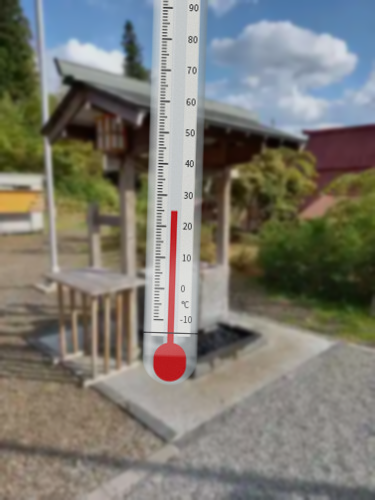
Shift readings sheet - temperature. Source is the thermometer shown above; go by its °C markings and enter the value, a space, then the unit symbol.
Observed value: 25 °C
